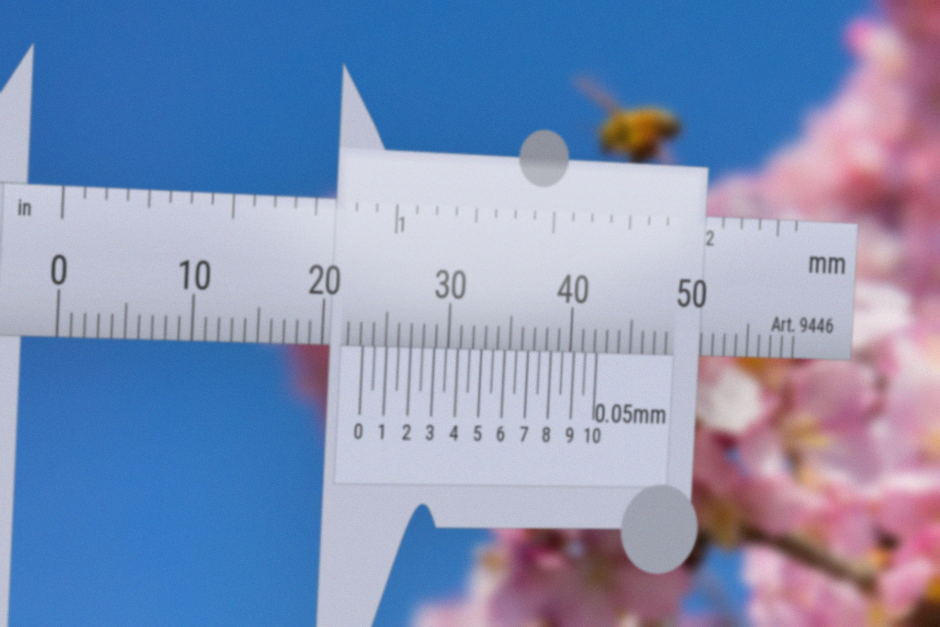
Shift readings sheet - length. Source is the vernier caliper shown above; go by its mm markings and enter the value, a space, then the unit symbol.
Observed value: 23.2 mm
